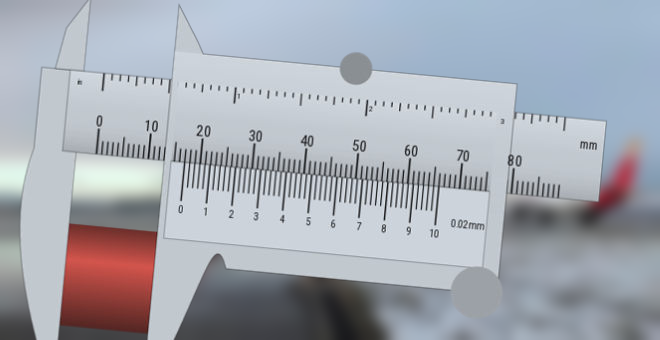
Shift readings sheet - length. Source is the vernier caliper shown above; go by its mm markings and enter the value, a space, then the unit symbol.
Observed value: 17.0 mm
